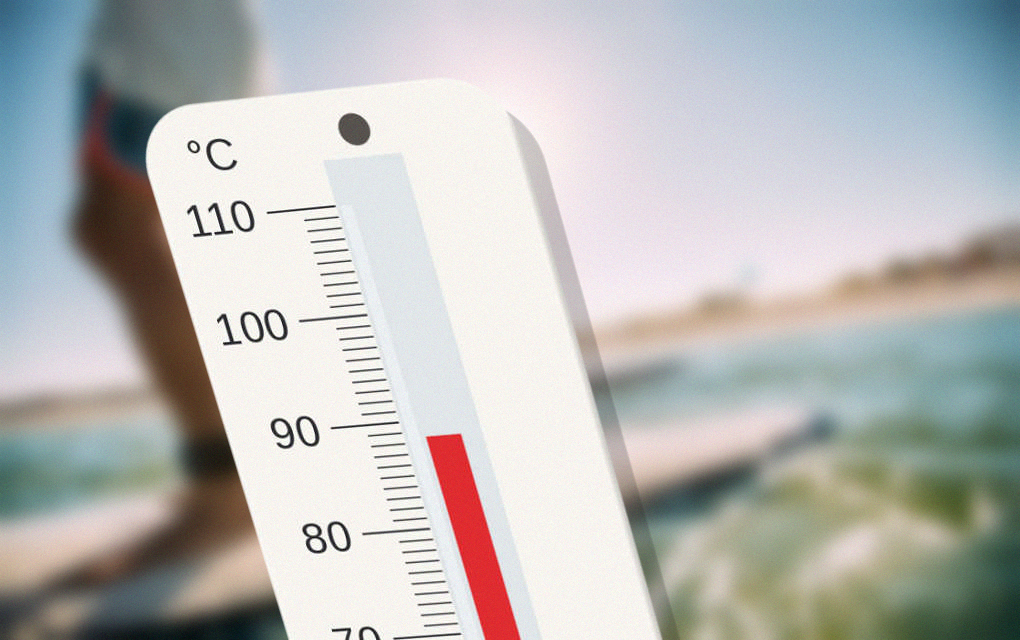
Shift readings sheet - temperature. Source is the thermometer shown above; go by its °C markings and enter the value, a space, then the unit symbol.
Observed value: 88.5 °C
